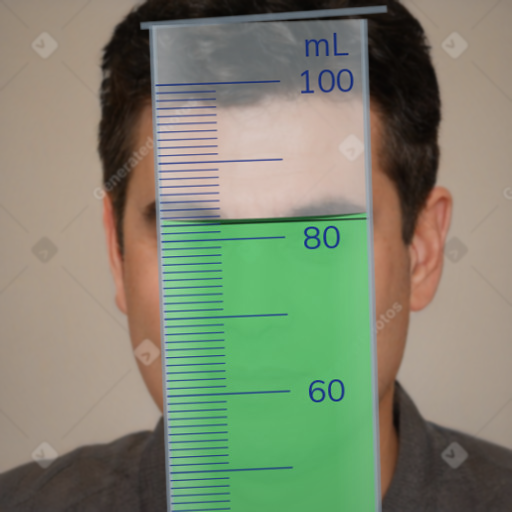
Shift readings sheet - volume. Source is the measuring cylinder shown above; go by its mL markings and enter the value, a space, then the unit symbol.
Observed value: 82 mL
